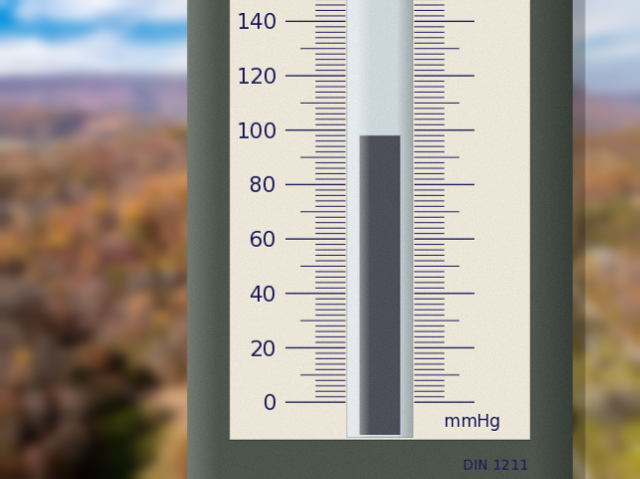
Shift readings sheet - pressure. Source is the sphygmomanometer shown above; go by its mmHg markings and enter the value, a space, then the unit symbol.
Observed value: 98 mmHg
